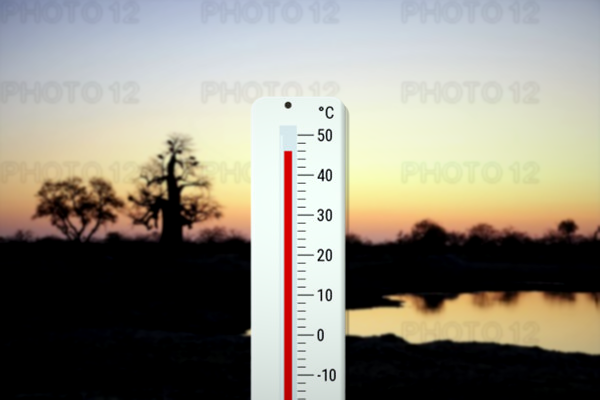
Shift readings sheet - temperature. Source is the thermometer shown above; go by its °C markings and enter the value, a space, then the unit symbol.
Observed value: 46 °C
